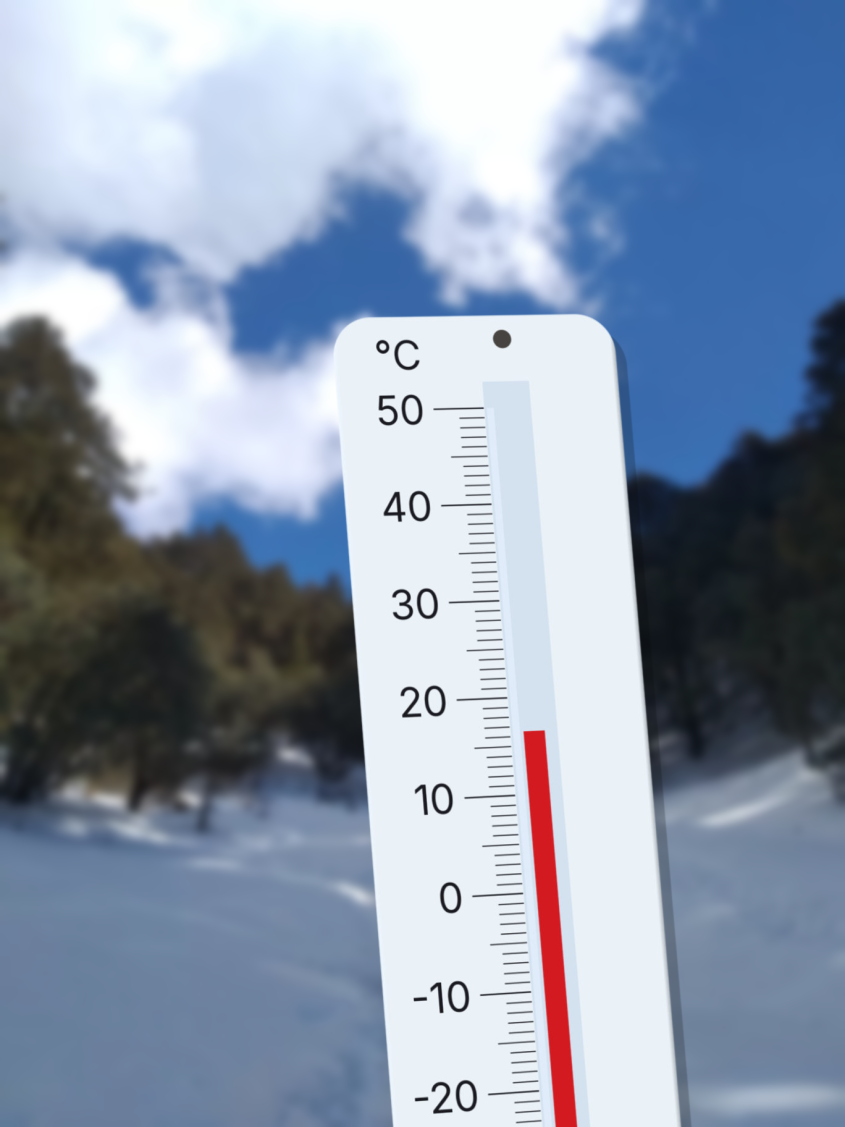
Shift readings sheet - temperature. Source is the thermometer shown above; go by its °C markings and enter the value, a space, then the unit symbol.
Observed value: 16.5 °C
